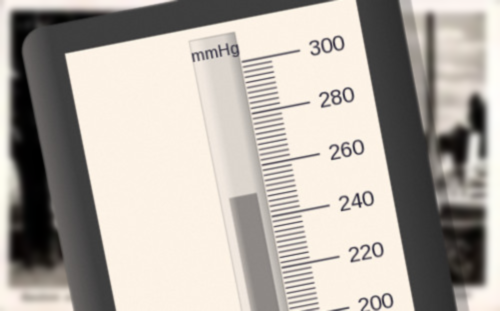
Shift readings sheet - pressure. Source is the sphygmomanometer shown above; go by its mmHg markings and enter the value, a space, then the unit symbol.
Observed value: 250 mmHg
